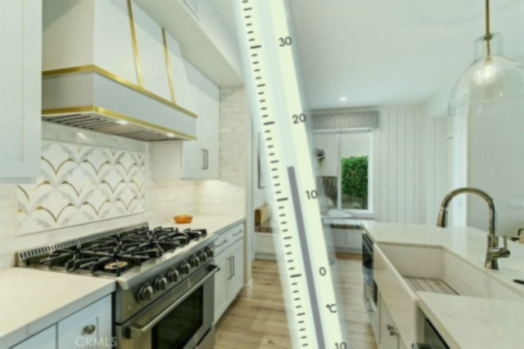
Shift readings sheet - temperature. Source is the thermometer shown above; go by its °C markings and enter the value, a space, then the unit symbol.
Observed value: 14 °C
